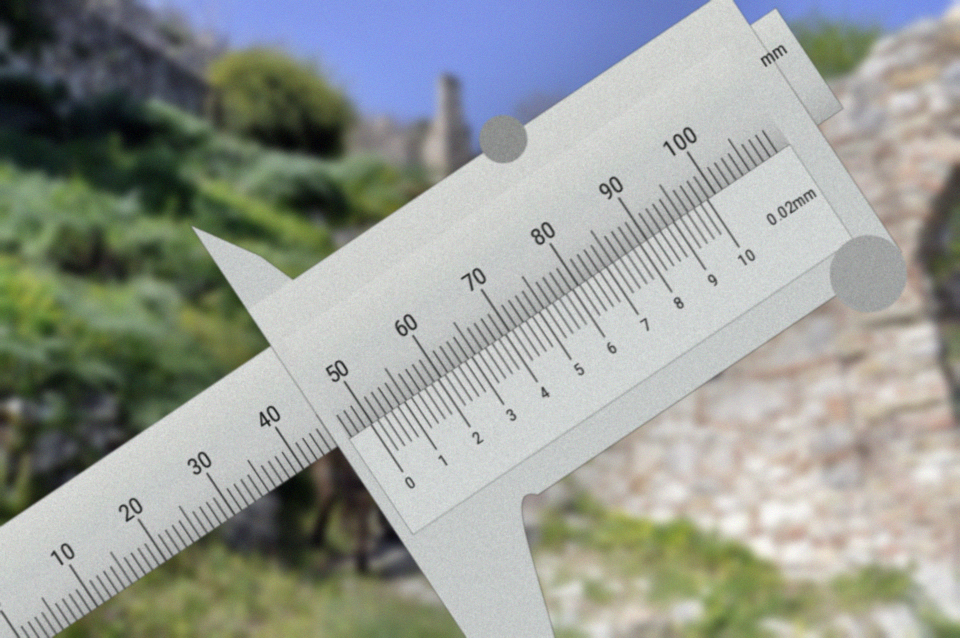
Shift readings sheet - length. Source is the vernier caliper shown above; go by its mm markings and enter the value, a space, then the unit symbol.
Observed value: 49.8 mm
